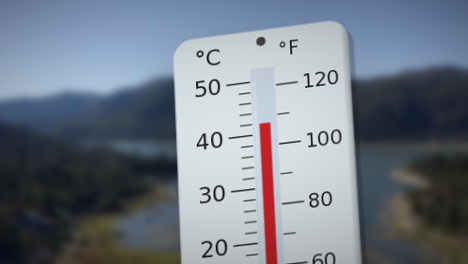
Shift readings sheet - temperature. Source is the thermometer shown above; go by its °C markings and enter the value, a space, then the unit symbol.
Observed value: 42 °C
